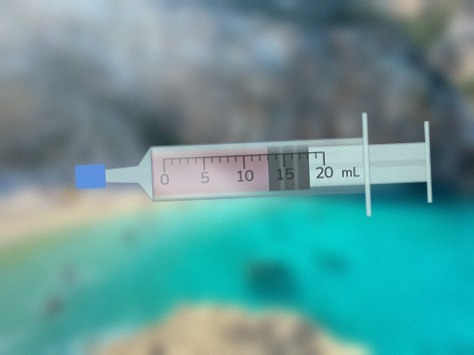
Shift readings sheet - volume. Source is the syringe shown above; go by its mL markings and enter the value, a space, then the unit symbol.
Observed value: 13 mL
